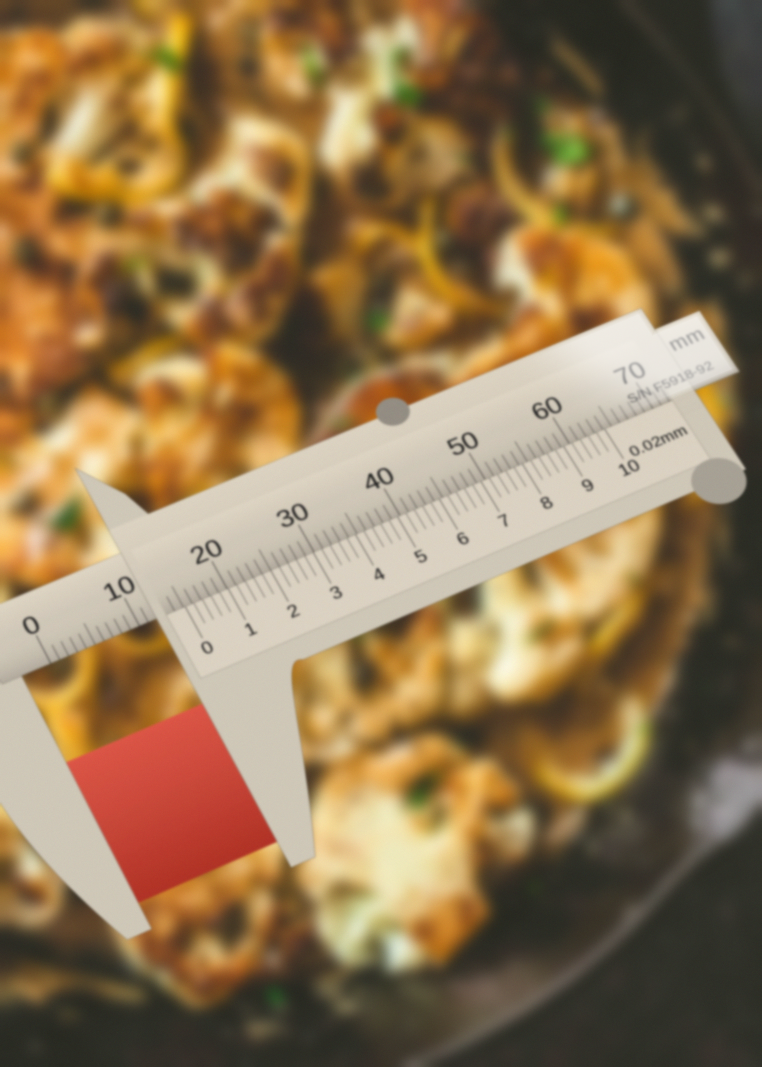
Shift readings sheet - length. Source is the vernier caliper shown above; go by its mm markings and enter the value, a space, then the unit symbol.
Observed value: 15.2 mm
